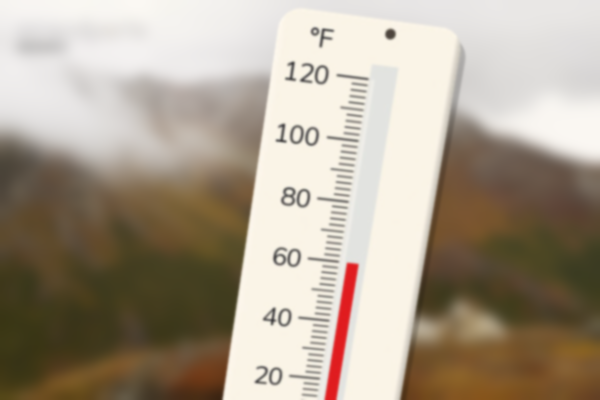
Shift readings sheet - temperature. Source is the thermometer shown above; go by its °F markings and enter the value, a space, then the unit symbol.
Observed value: 60 °F
